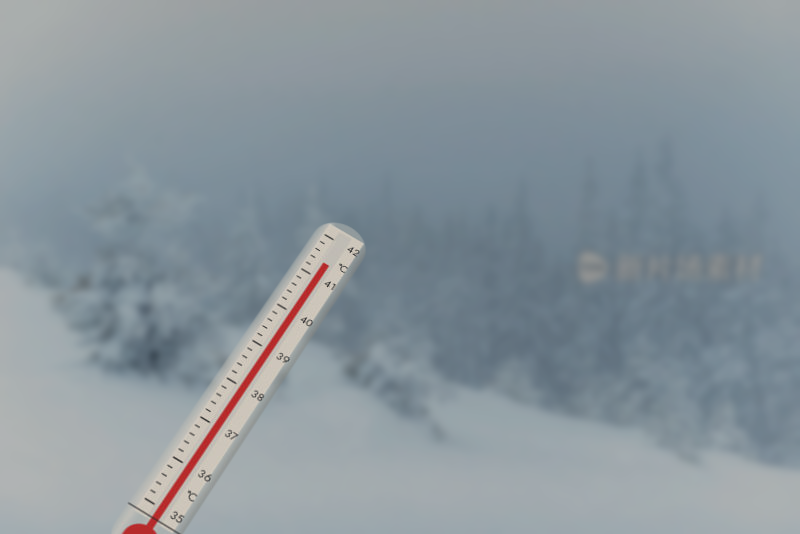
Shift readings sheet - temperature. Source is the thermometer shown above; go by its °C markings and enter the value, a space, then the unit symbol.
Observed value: 41.4 °C
